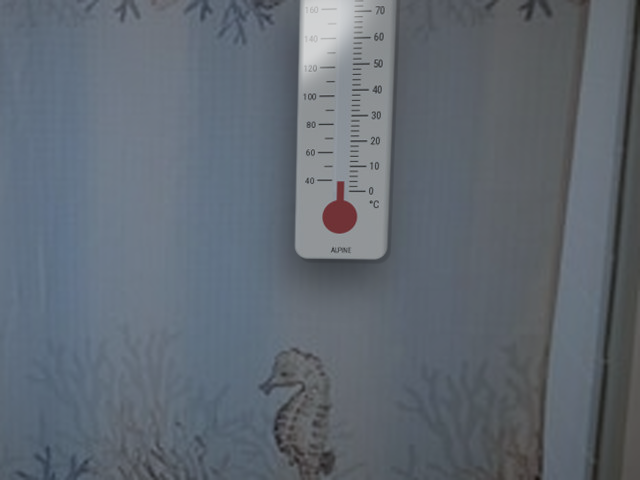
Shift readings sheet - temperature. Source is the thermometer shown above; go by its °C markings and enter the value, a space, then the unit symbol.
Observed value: 4 °C
